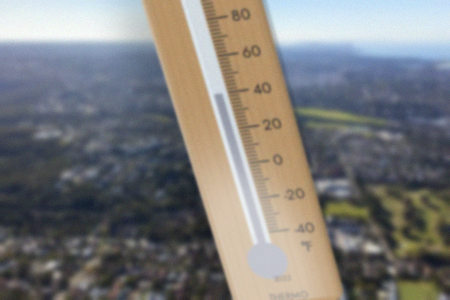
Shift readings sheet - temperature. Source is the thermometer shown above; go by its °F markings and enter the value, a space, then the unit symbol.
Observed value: 40 °F
